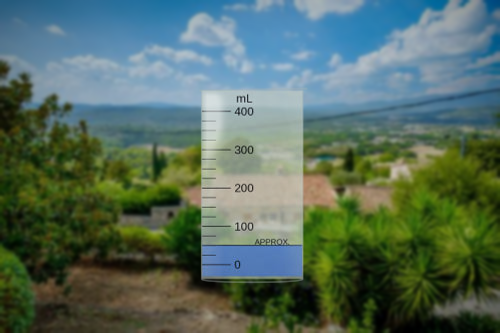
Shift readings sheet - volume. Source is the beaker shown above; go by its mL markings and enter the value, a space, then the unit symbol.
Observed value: 50 mL
